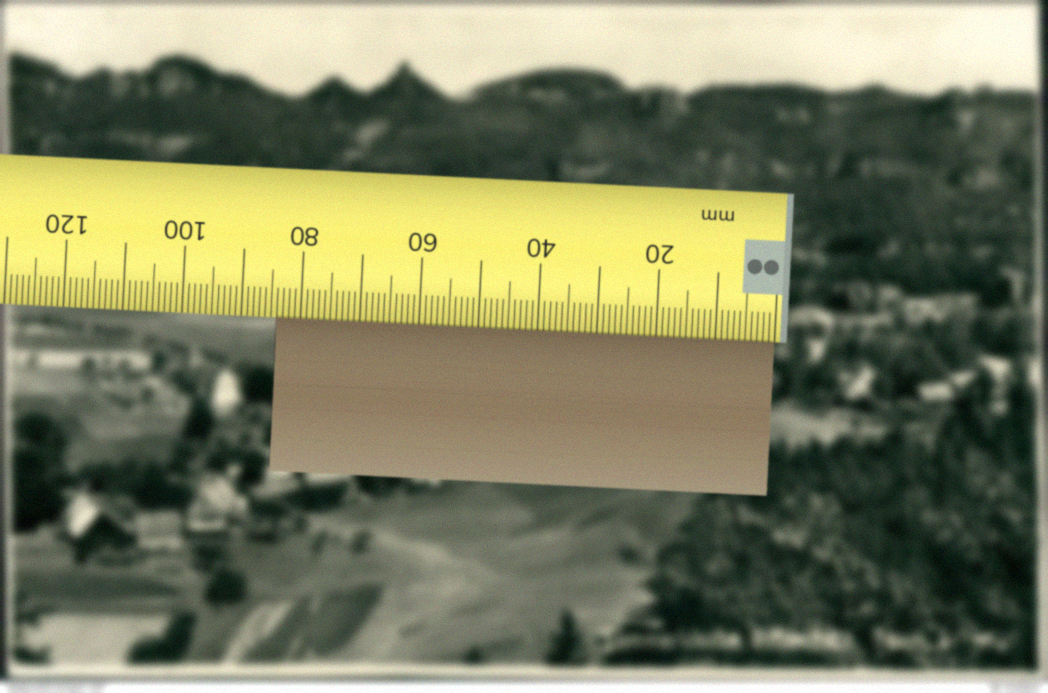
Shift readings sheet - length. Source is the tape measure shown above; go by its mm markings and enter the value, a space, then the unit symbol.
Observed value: 84 mm
